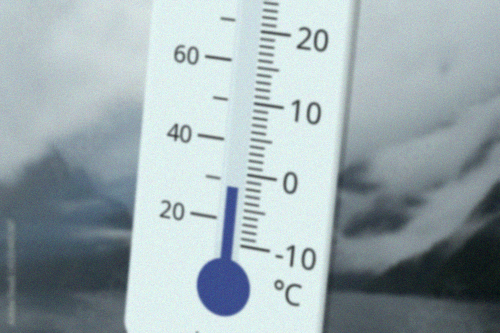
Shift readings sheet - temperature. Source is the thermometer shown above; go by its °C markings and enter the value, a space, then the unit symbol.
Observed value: -2 °C
